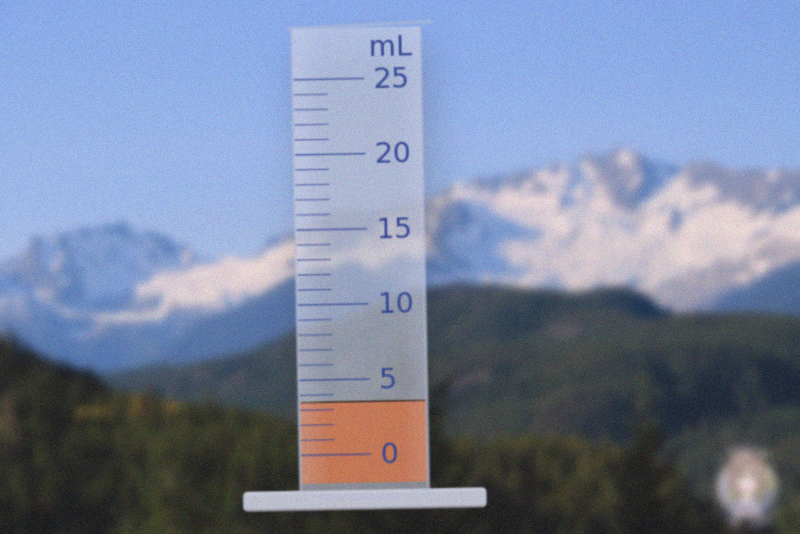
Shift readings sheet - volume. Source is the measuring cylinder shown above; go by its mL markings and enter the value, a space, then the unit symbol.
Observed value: 3.5 mL
